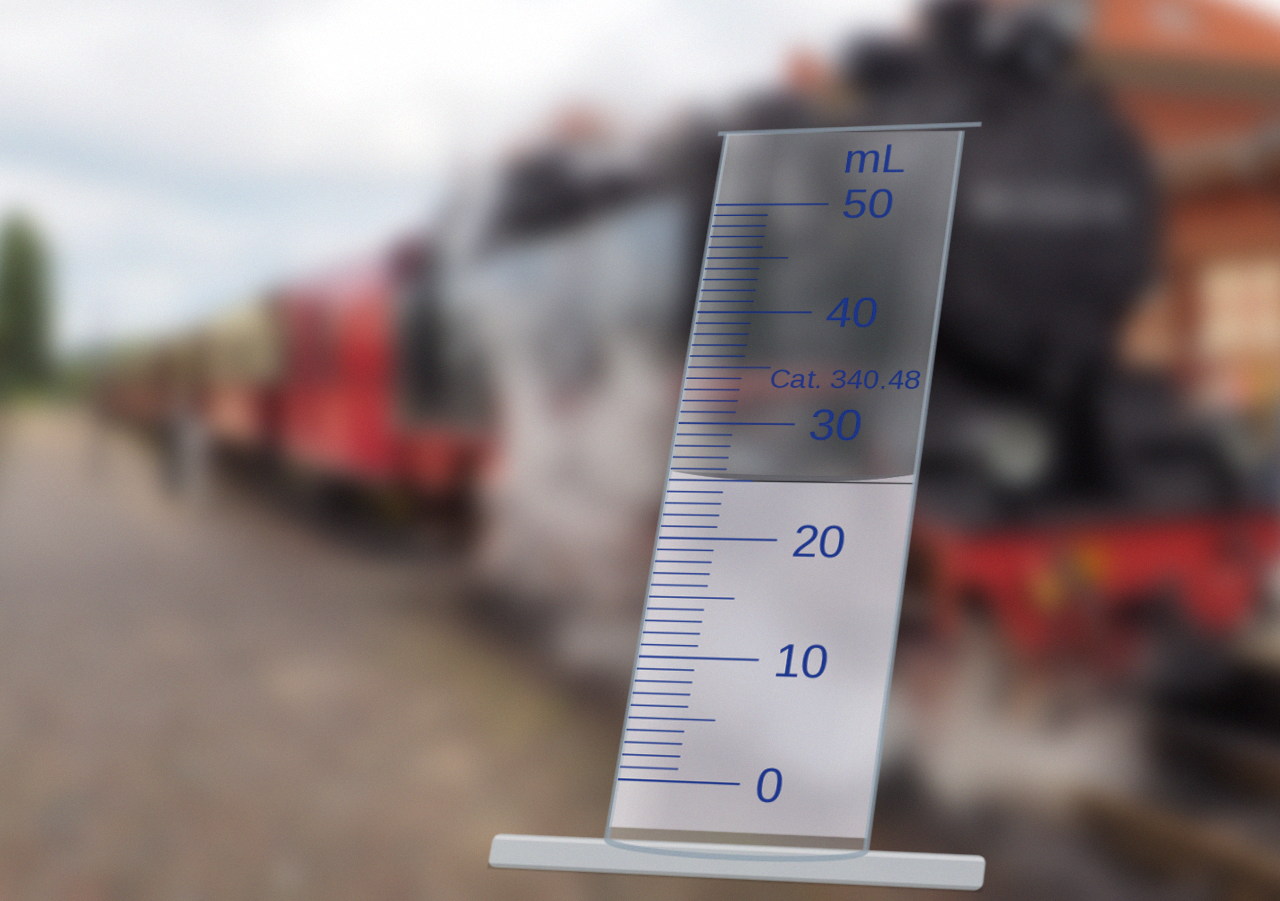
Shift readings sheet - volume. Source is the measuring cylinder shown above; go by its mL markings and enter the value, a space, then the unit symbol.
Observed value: 25 mL
